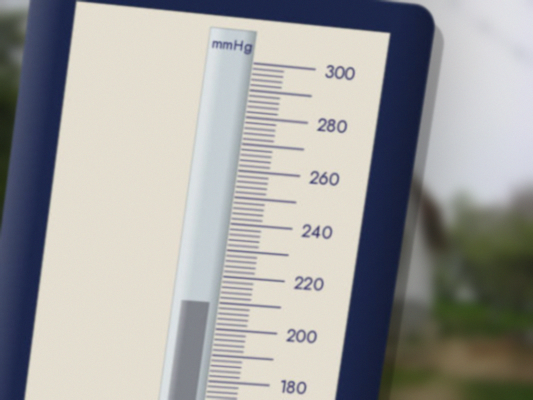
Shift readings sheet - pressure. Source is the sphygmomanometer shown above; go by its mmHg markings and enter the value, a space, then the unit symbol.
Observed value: 210 mmHg
